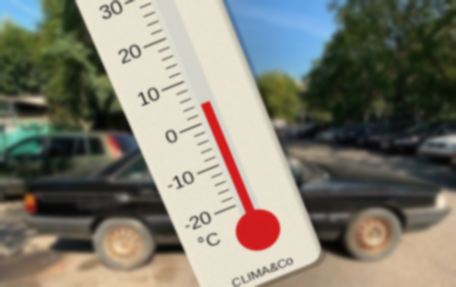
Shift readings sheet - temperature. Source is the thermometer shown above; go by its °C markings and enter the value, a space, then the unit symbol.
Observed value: 4 °C
